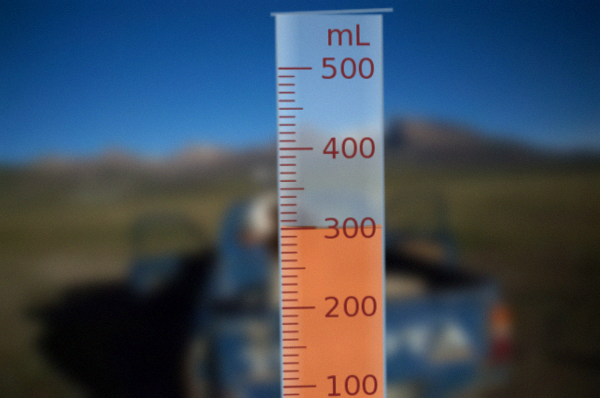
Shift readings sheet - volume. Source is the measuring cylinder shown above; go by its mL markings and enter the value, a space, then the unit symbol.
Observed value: 300 mL
